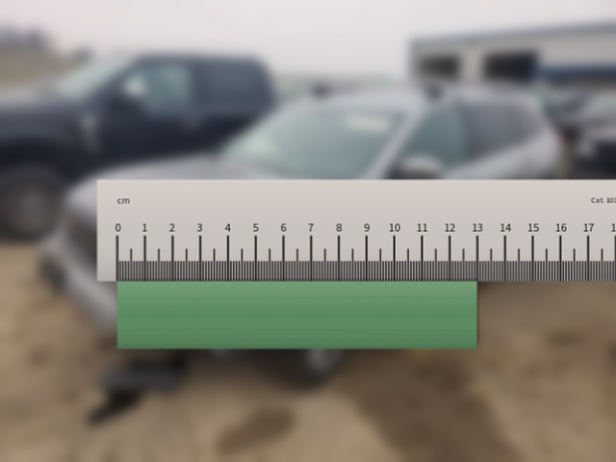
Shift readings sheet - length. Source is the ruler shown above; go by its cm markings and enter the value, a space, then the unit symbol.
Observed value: 13 cm
